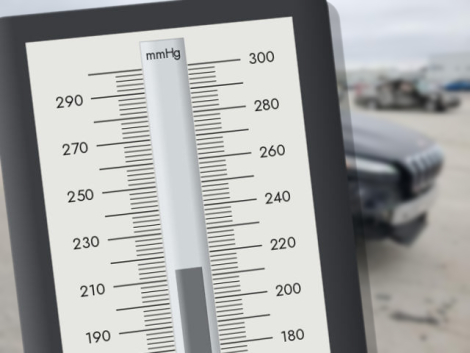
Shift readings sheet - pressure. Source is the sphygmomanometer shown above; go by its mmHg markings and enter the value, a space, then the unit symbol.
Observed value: 214 mmHg
